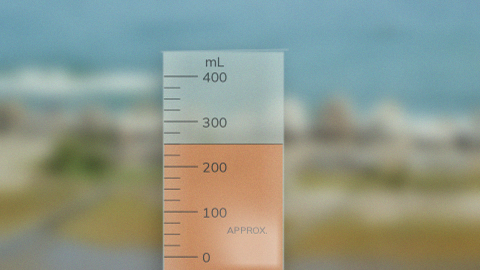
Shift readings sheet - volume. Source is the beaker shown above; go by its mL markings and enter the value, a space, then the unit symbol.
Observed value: 250 mL
